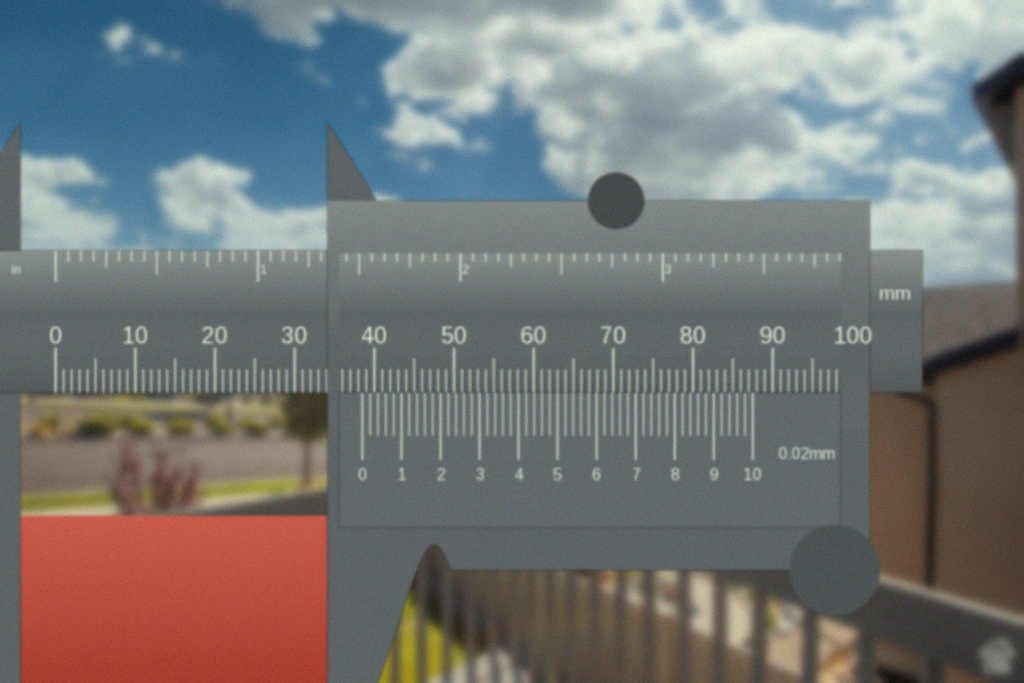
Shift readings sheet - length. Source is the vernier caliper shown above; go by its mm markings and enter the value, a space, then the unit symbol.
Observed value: 38.5 mm
